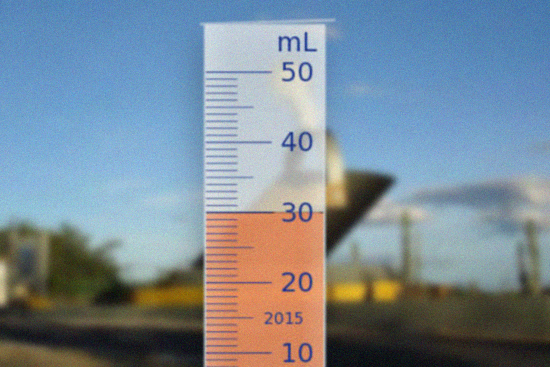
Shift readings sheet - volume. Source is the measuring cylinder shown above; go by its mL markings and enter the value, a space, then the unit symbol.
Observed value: 30 mL
